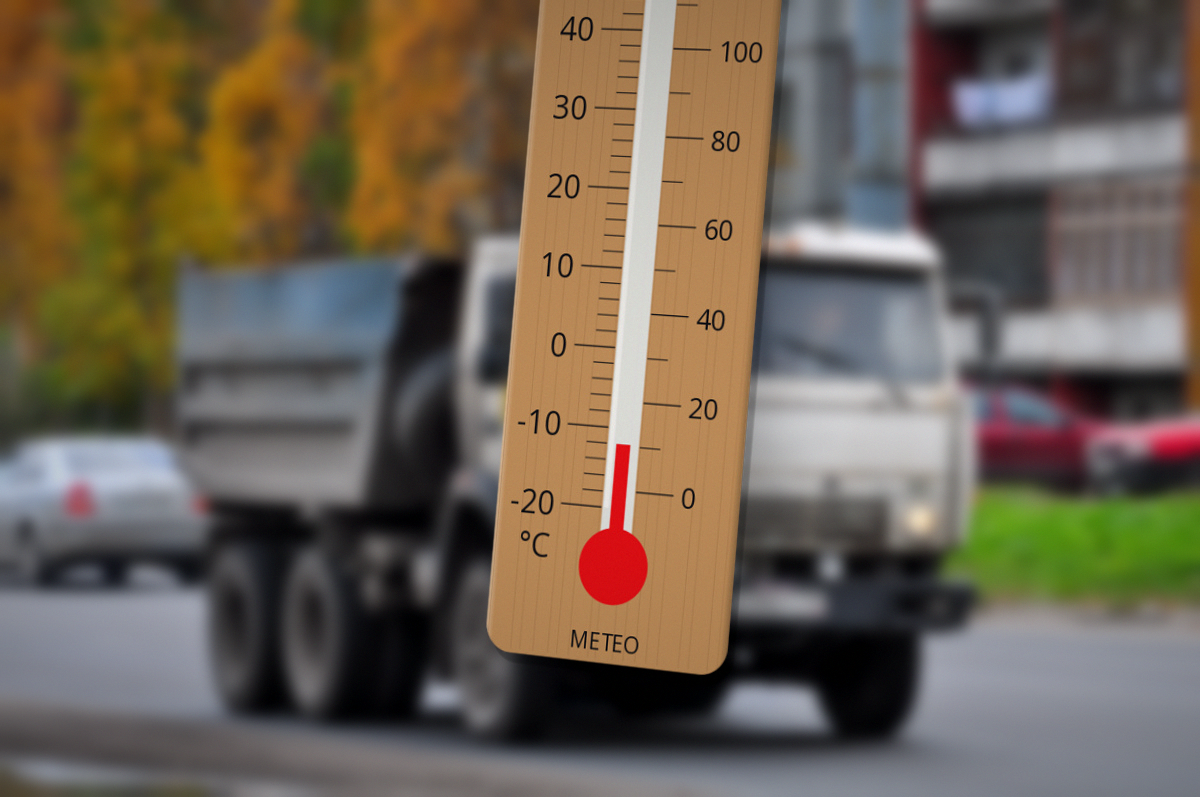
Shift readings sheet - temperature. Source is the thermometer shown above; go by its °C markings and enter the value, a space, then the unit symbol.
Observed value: -12 °C
